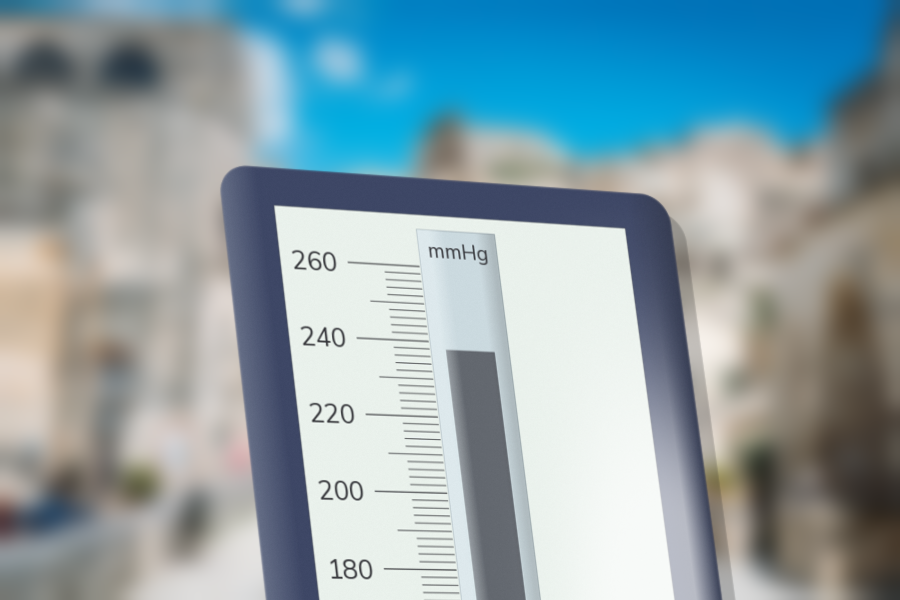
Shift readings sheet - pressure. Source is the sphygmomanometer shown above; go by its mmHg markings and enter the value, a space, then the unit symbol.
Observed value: 238 mmHg
